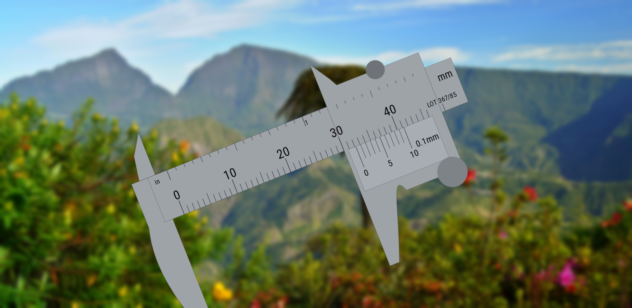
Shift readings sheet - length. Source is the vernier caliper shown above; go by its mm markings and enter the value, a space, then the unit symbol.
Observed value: 32.2 mm
